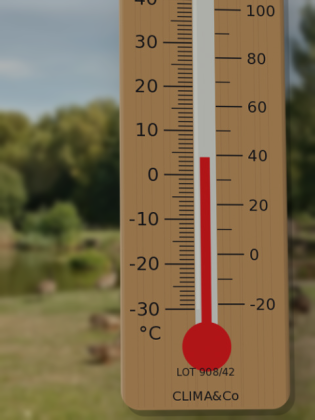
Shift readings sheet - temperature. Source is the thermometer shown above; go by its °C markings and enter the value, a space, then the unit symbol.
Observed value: 4 °C
